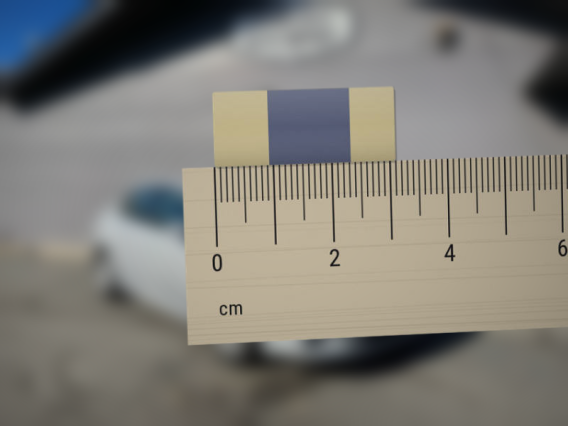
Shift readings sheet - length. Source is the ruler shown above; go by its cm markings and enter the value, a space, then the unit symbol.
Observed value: 3.1 cm
